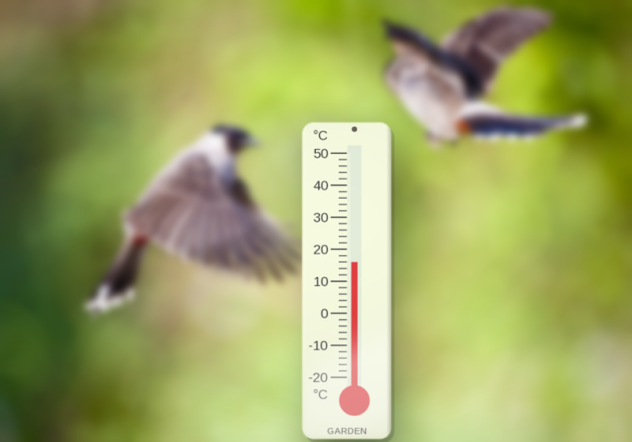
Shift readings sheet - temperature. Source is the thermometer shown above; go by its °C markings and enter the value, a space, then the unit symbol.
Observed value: 16 °C
